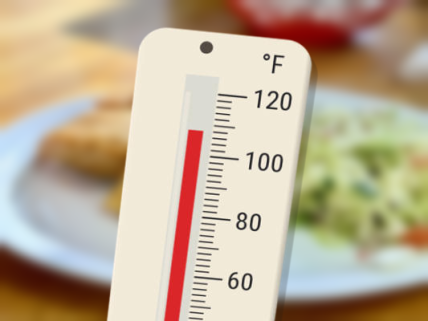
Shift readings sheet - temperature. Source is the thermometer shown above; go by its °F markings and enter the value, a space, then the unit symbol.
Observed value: 108 °F
